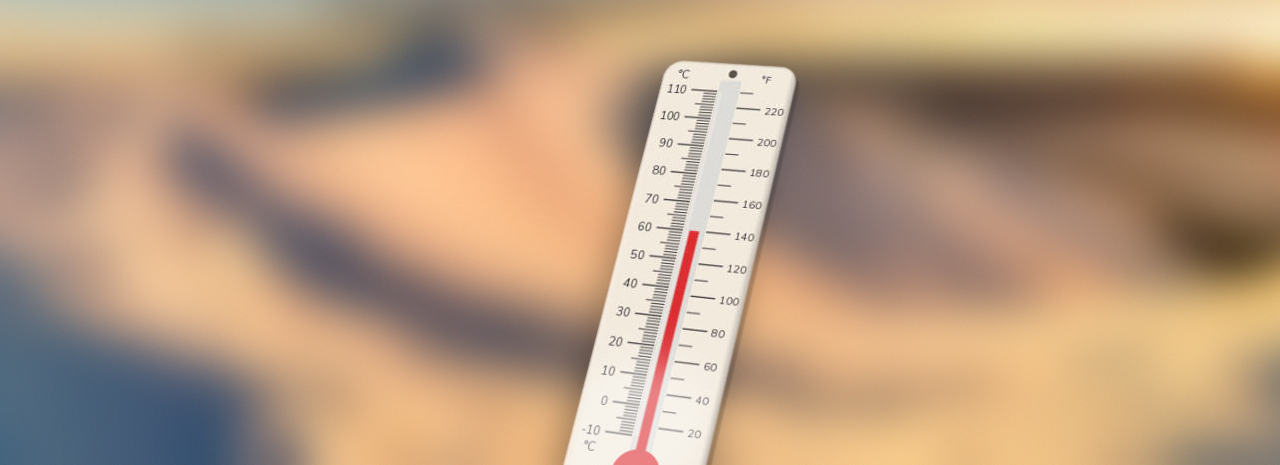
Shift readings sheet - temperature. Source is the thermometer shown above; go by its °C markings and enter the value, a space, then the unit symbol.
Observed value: 60 °C
